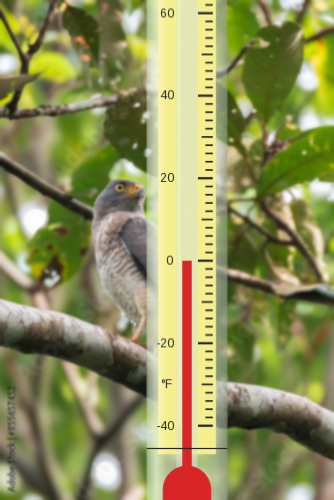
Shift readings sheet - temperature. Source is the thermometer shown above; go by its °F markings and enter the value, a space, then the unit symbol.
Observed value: 0 °F
